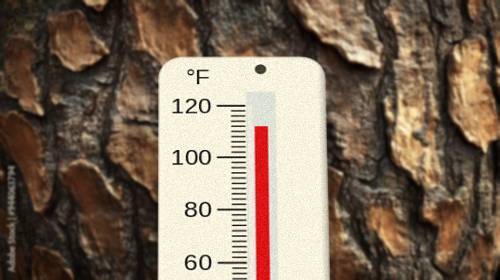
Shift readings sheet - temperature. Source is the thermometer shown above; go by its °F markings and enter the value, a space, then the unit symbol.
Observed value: 112 °F
